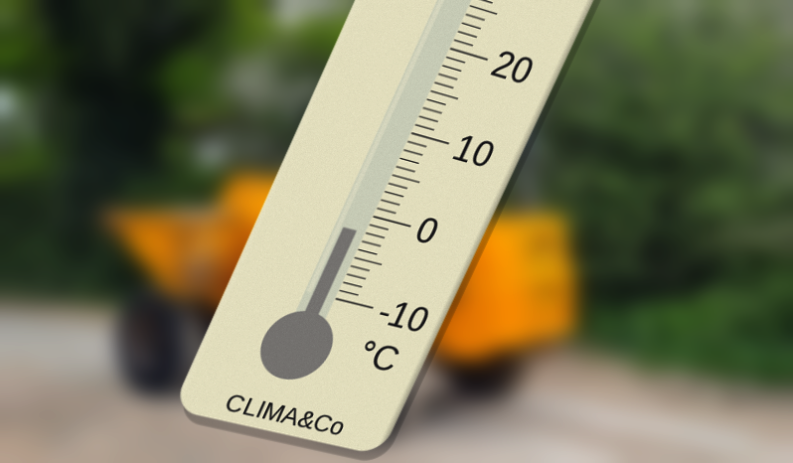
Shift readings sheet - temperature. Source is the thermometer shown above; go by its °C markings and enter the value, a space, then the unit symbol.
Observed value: -2 °C
